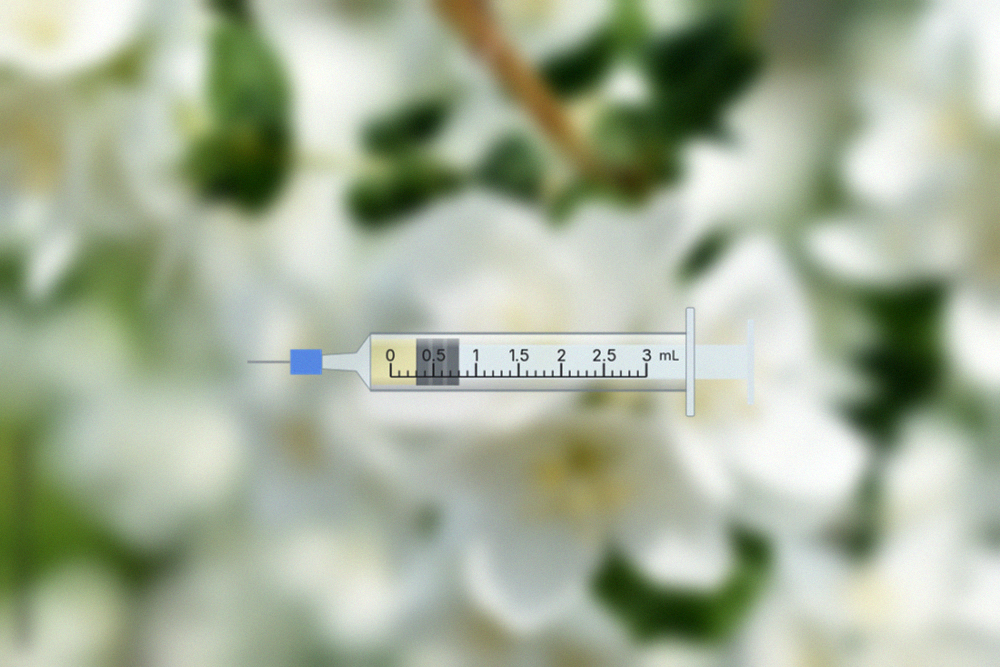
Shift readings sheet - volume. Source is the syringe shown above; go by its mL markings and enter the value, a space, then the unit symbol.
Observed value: 0.3 mL
